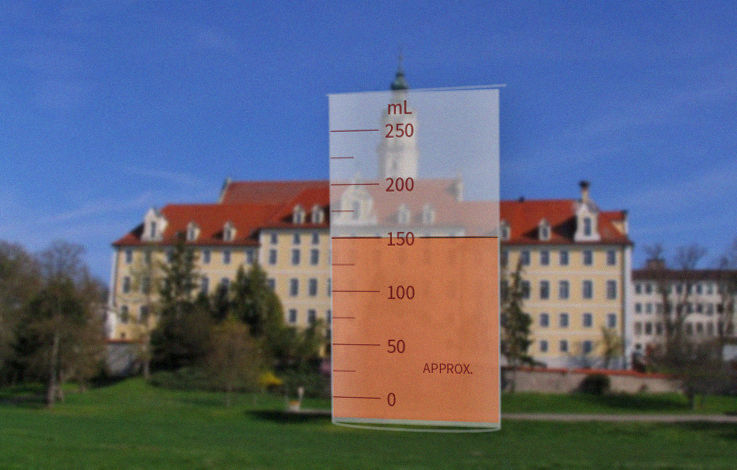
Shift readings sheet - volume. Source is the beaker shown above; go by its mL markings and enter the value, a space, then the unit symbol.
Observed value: 150 mL
